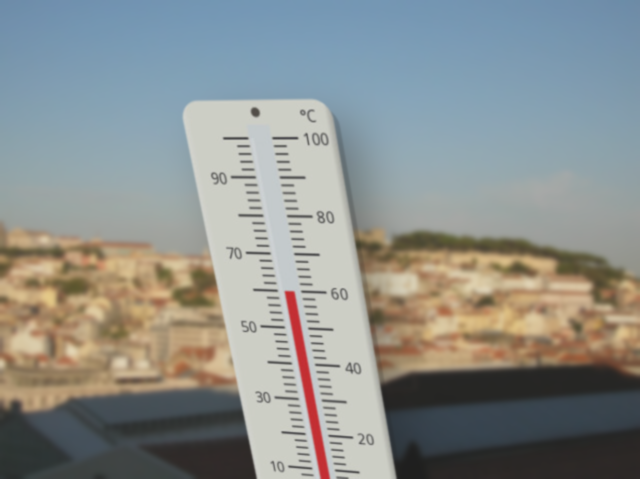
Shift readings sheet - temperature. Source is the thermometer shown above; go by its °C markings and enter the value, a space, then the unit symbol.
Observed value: 60 °C
